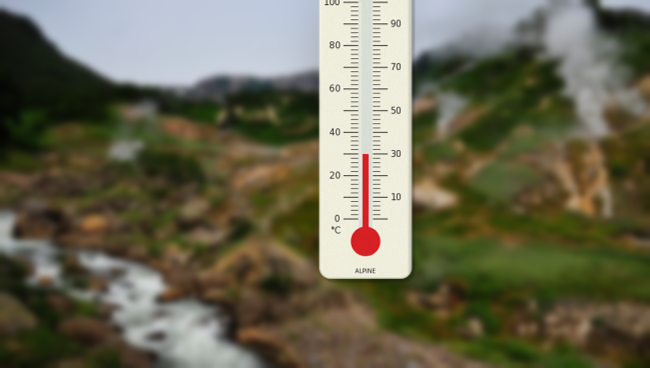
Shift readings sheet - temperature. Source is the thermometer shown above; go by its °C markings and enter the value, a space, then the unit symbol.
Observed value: 30 °C
